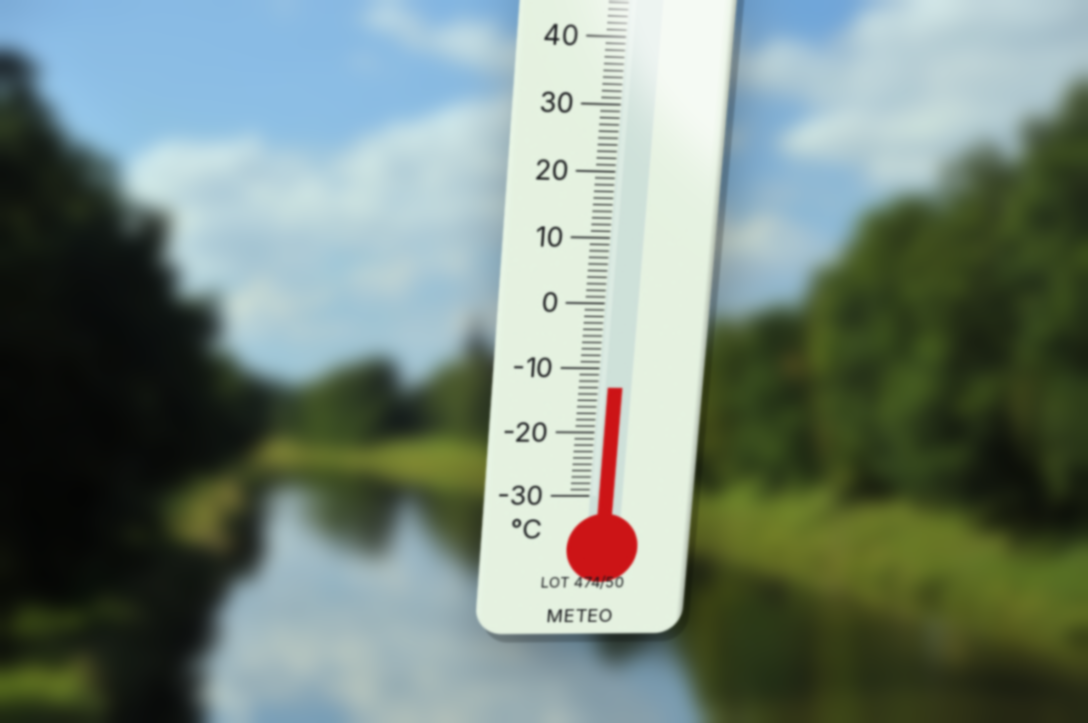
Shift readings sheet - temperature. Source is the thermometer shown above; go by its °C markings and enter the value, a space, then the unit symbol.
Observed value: -13 °C
